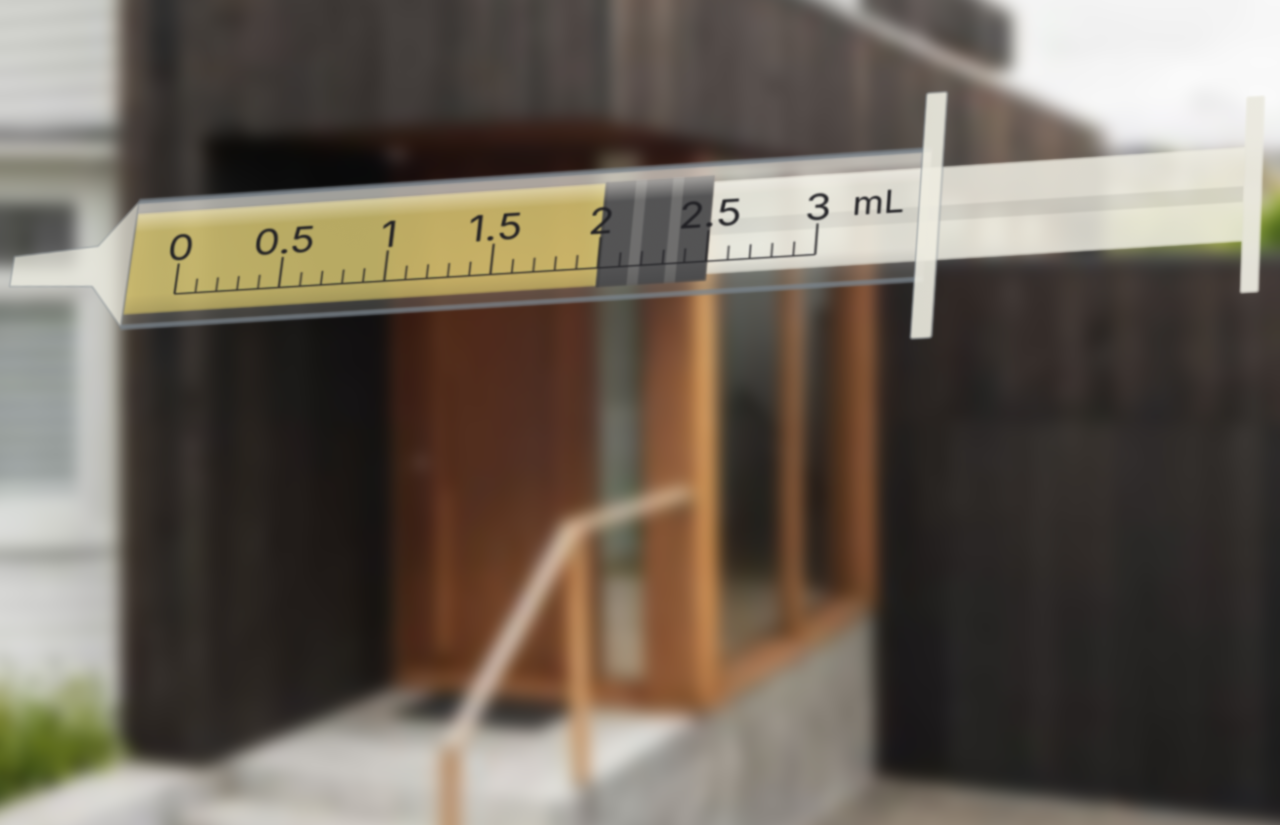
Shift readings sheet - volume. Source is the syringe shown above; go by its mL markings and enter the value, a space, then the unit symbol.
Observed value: 2 mL
